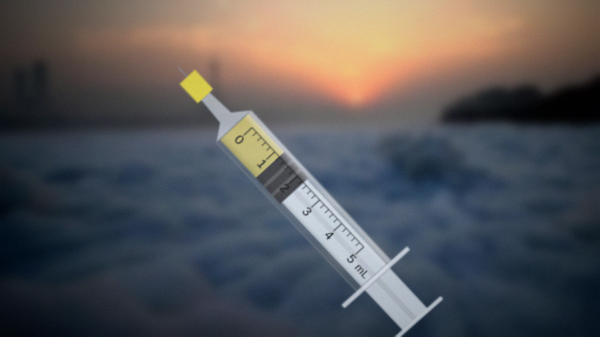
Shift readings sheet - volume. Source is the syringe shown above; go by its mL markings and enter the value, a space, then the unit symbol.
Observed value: 1.2 mL
